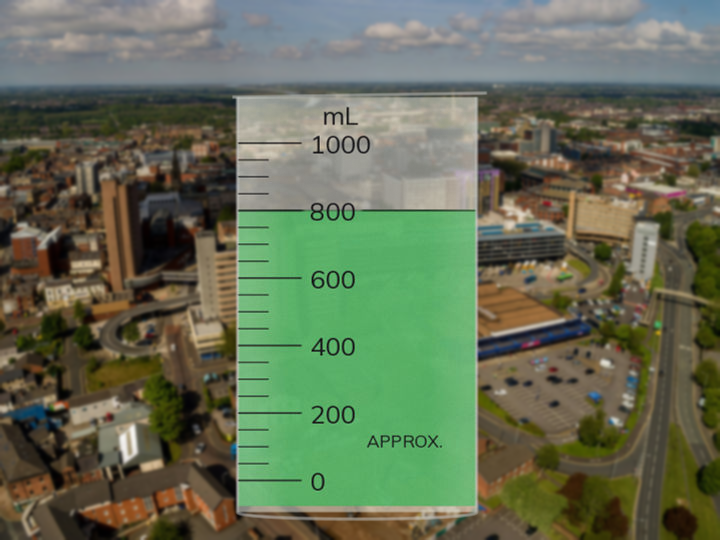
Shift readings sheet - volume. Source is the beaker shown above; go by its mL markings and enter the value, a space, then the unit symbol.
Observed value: 800 mL
